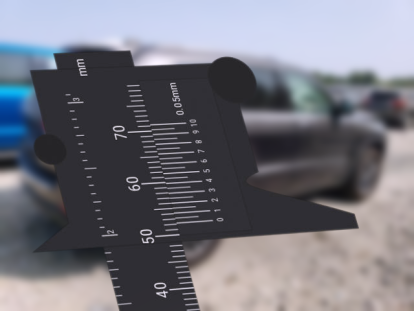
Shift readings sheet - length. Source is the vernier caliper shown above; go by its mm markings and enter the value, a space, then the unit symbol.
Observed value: 52.2 mm
